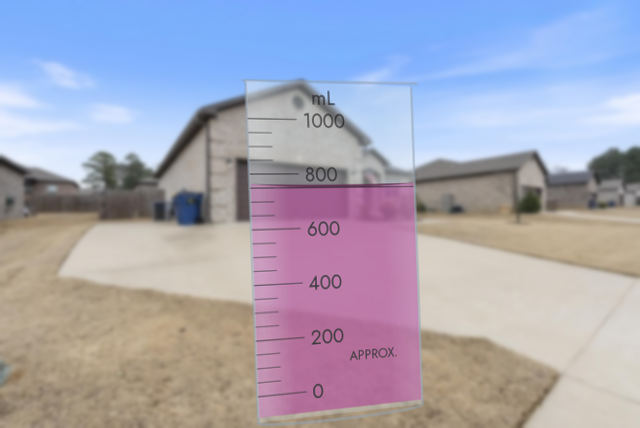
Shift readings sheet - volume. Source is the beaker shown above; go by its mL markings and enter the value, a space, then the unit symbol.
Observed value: 750 mL
